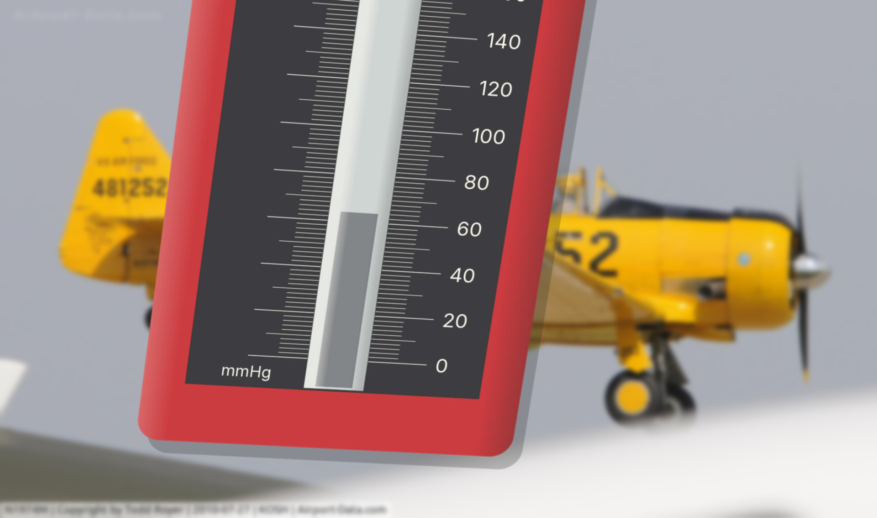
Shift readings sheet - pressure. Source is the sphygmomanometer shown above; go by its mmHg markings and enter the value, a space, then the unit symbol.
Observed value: 64 mmHg
